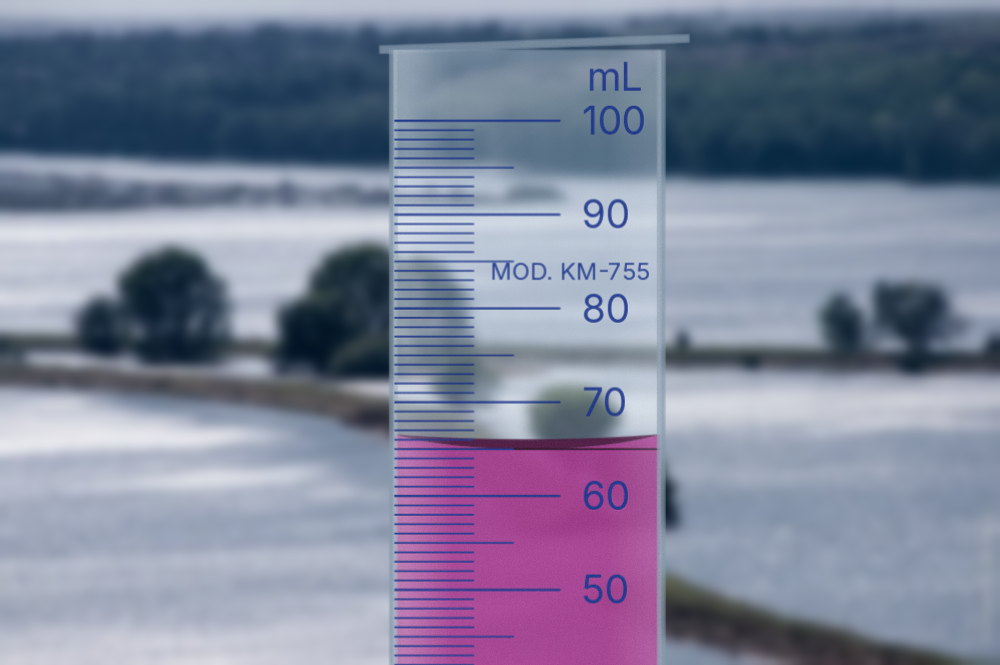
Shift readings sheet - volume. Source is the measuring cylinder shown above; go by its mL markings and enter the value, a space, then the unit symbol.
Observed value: 65 mL
